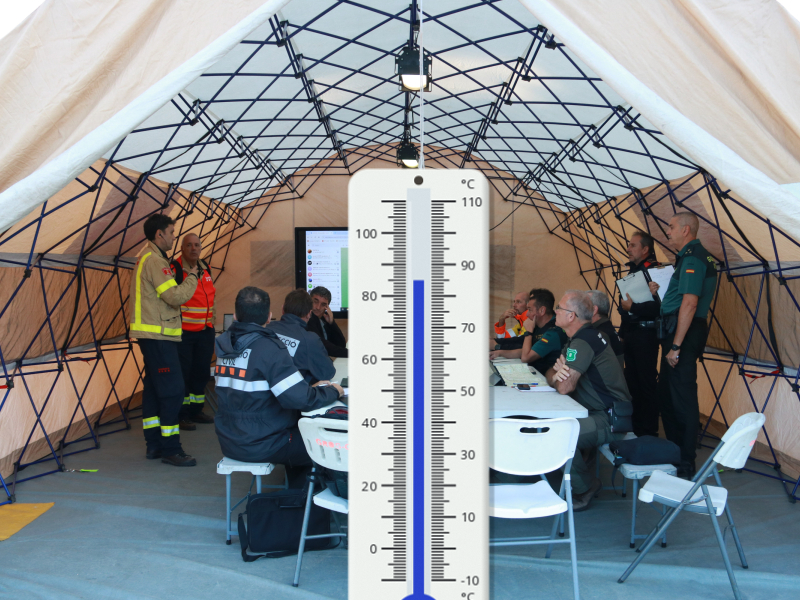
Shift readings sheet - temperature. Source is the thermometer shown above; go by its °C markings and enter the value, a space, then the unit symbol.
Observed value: 85 °C
